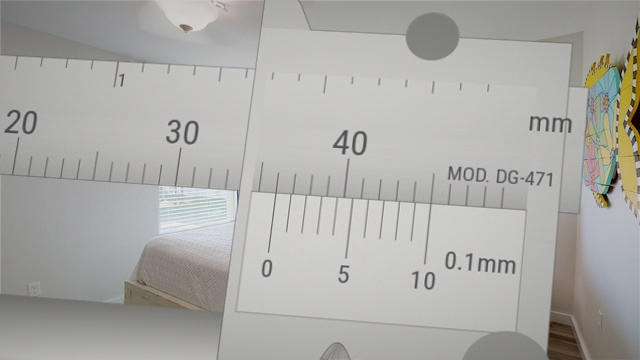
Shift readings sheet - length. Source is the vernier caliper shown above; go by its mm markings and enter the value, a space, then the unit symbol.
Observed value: 36.0 mm
